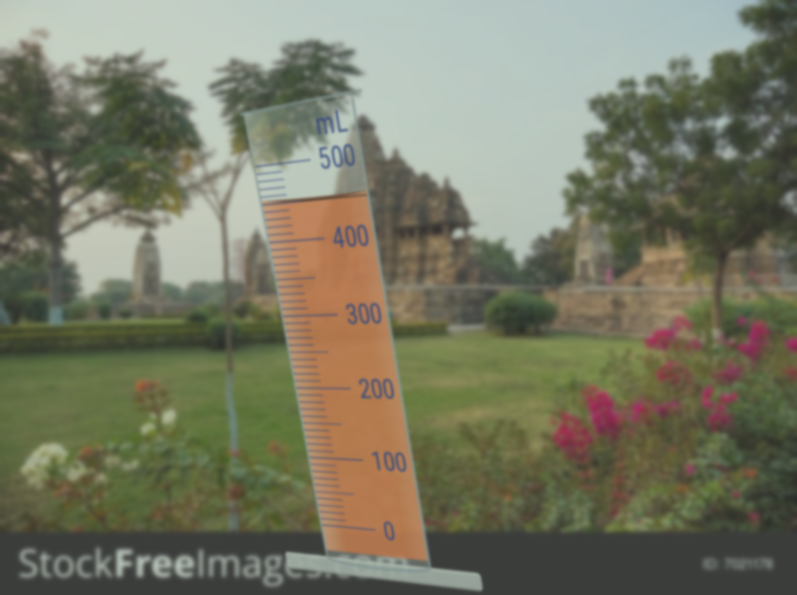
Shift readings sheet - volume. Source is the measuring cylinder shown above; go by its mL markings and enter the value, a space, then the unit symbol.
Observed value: 450 mL
